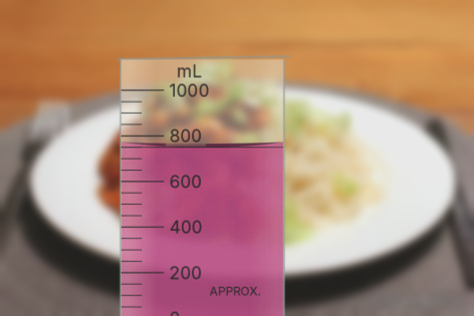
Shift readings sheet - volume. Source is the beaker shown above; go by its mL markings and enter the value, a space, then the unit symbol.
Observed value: 750 mL
